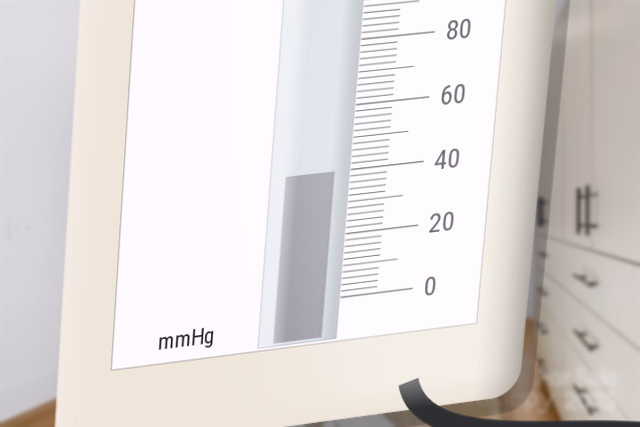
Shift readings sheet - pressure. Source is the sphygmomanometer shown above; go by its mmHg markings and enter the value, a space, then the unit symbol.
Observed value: 40 mmHg
